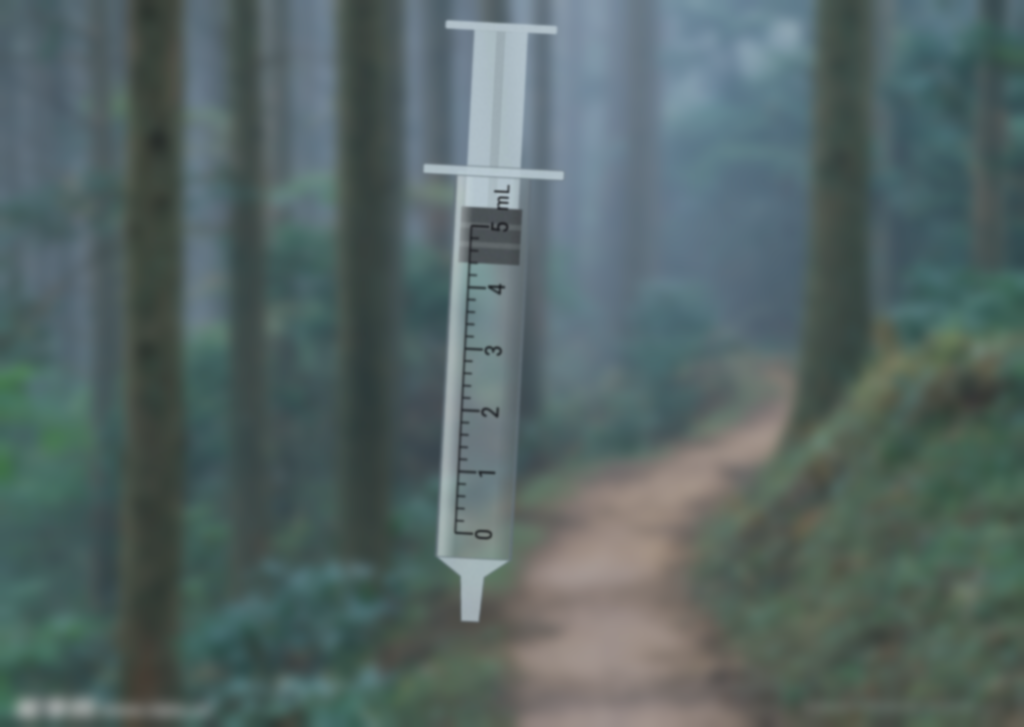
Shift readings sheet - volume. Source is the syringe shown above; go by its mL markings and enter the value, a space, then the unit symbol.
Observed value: 4.4 mL
